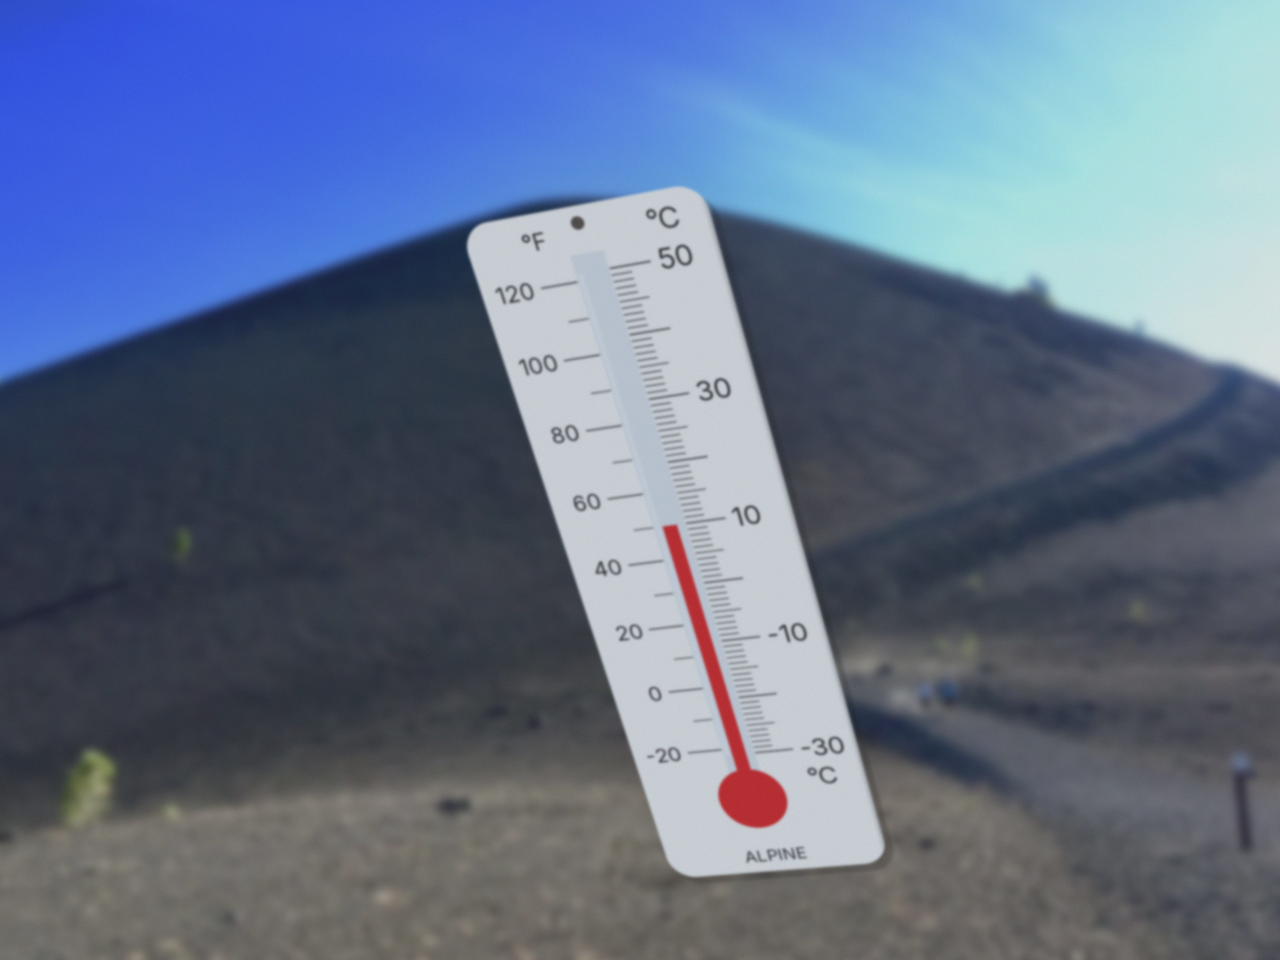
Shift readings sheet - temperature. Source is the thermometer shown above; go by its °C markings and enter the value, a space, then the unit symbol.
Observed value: 10 °C
